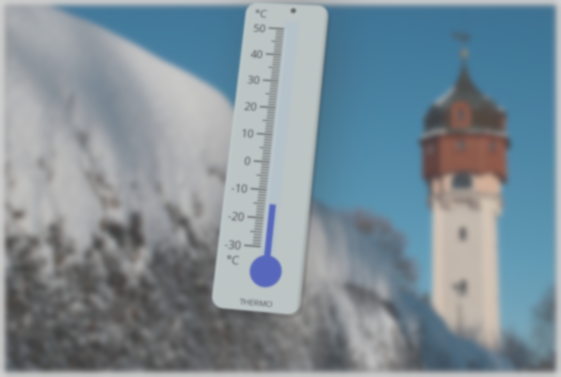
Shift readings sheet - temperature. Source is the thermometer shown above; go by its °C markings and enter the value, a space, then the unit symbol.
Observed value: -15 °C
